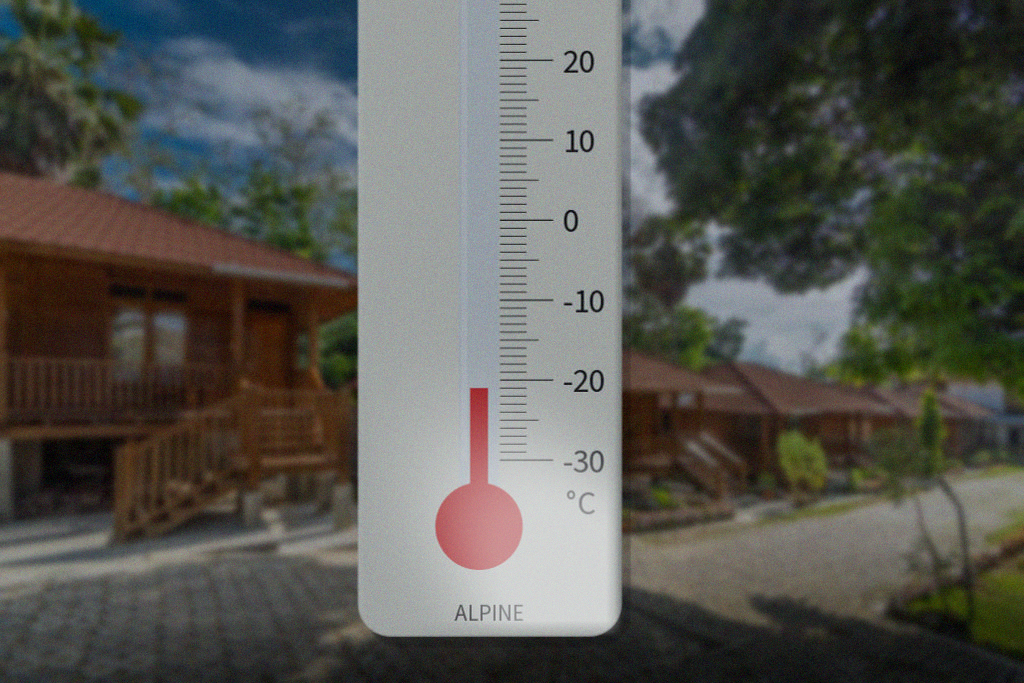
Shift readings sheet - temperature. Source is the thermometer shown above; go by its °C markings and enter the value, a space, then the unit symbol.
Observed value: -21 °C
